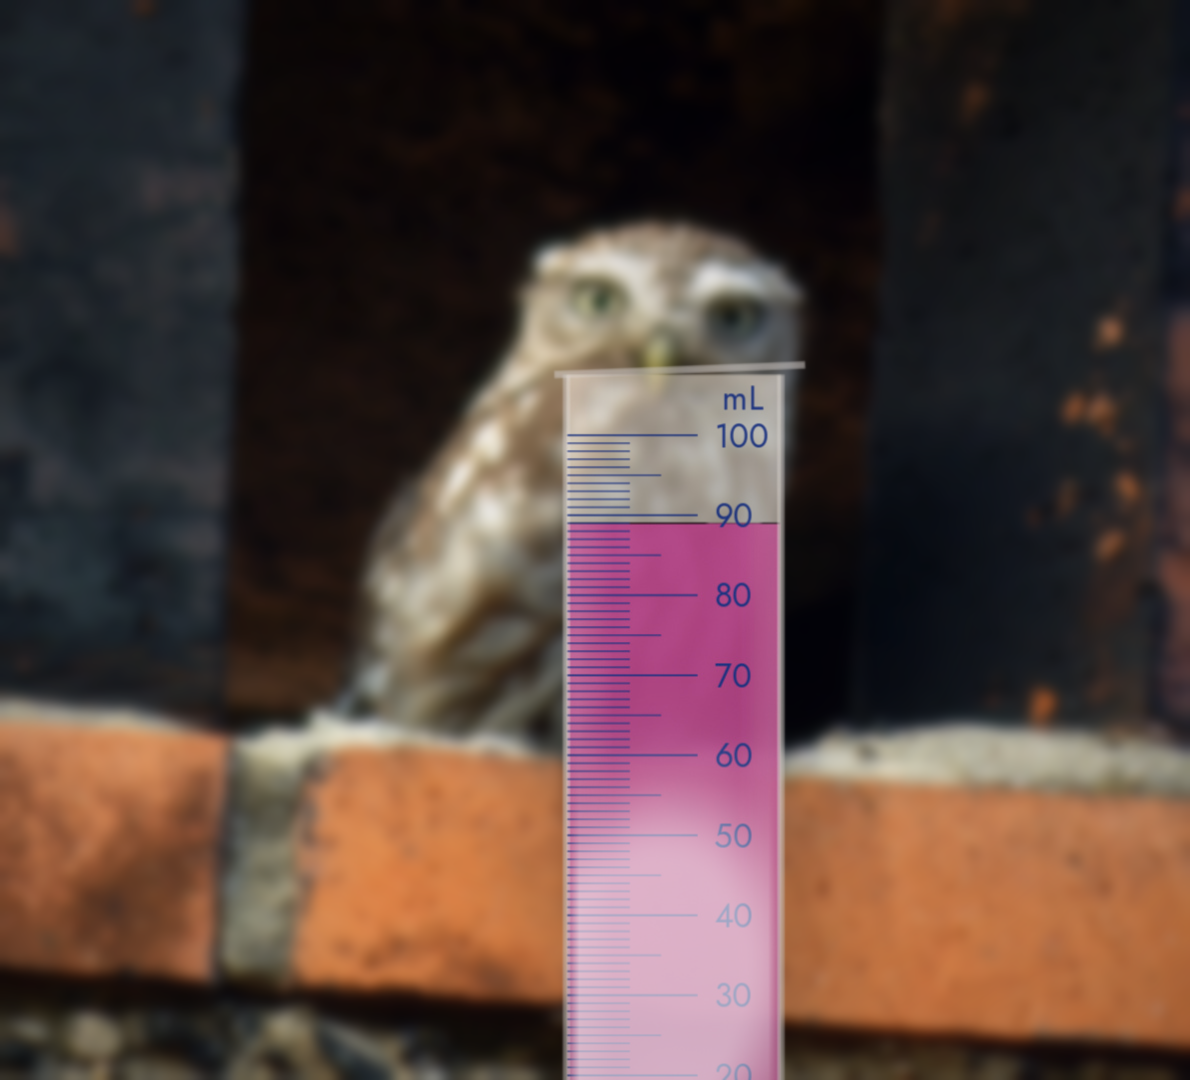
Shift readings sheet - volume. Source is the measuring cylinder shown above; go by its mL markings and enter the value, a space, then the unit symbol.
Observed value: 89 mL
